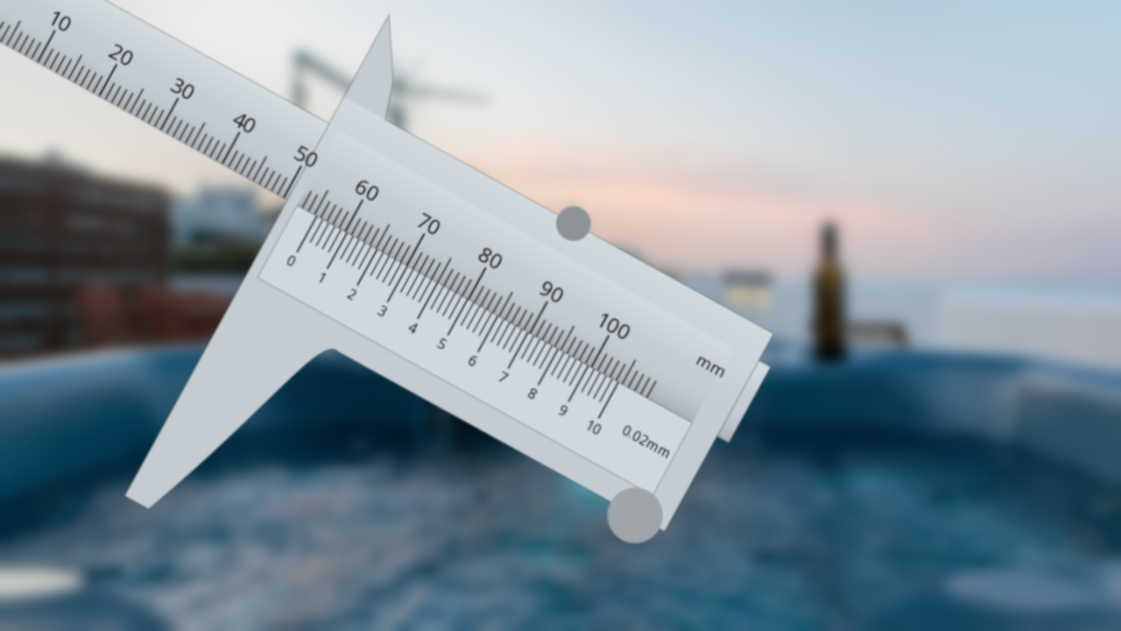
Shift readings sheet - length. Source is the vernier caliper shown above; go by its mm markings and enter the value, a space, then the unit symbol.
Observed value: 55.4 mm
